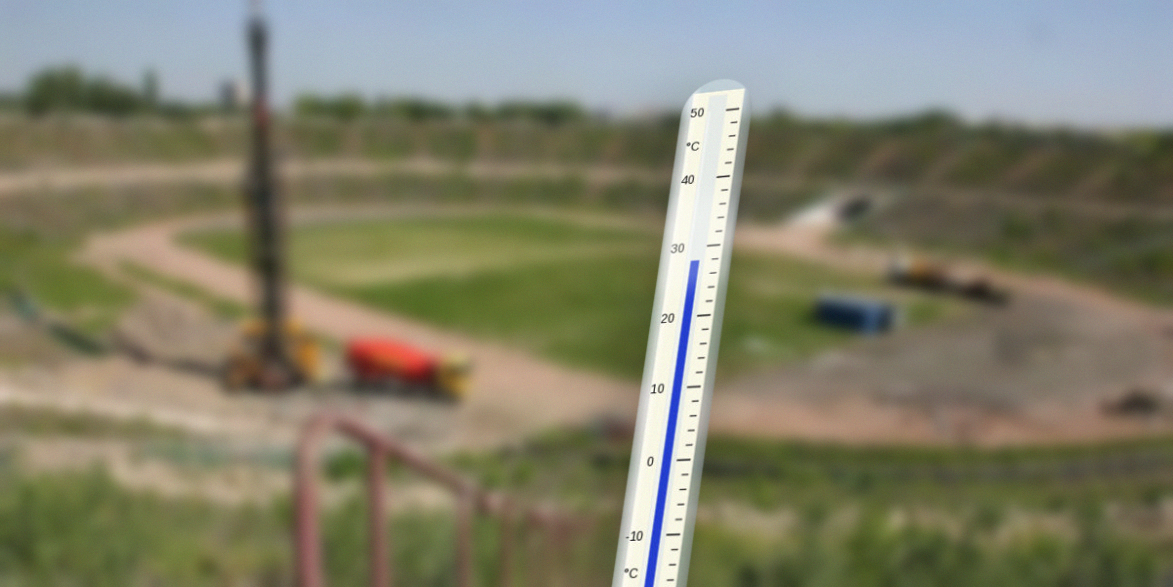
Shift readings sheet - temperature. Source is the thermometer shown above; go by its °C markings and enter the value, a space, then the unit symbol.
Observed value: 28 °C
